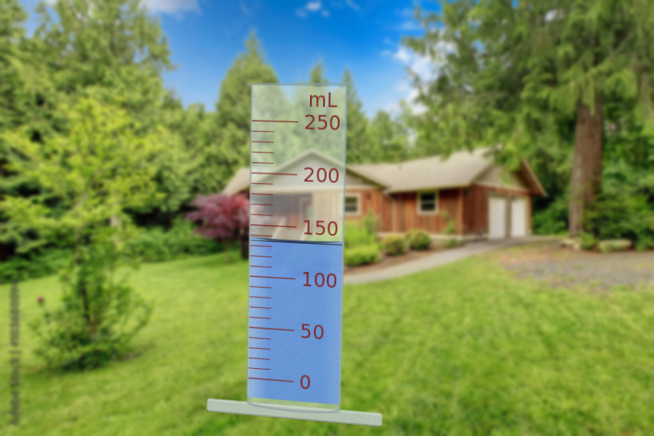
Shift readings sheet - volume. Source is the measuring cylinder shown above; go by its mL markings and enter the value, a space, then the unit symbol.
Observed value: 135 mL
